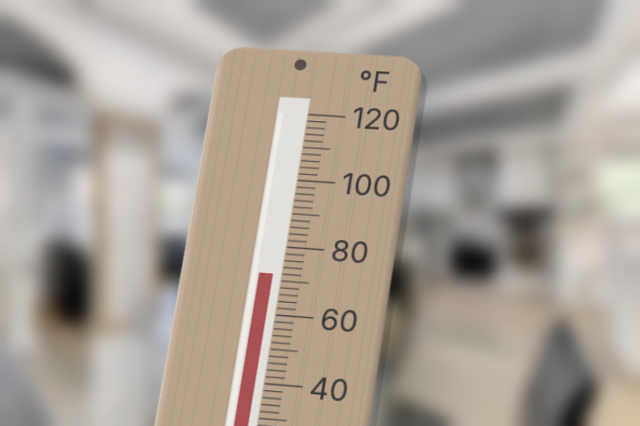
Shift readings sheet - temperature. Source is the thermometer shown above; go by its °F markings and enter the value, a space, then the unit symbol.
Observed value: 72 °F
